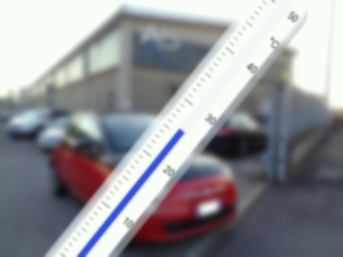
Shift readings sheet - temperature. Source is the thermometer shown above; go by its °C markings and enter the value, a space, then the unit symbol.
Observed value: 26 °C
